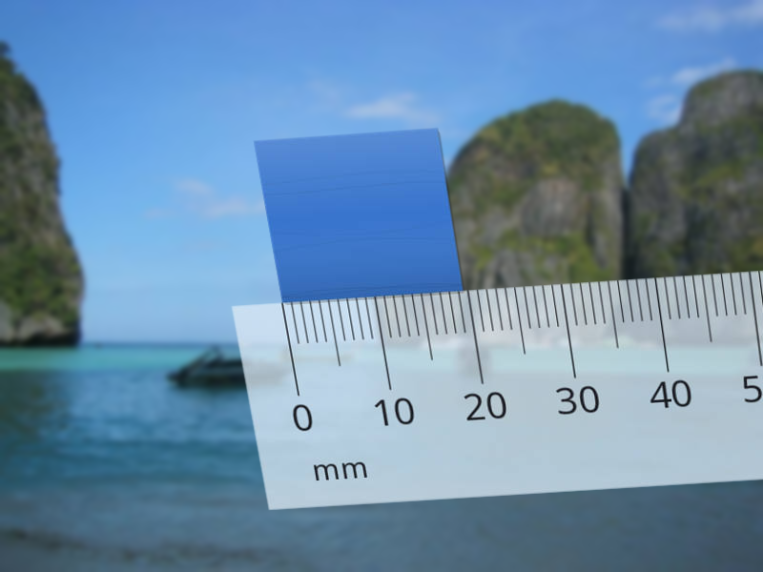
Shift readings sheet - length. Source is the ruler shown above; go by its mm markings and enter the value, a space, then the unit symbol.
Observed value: 19.5 mm
